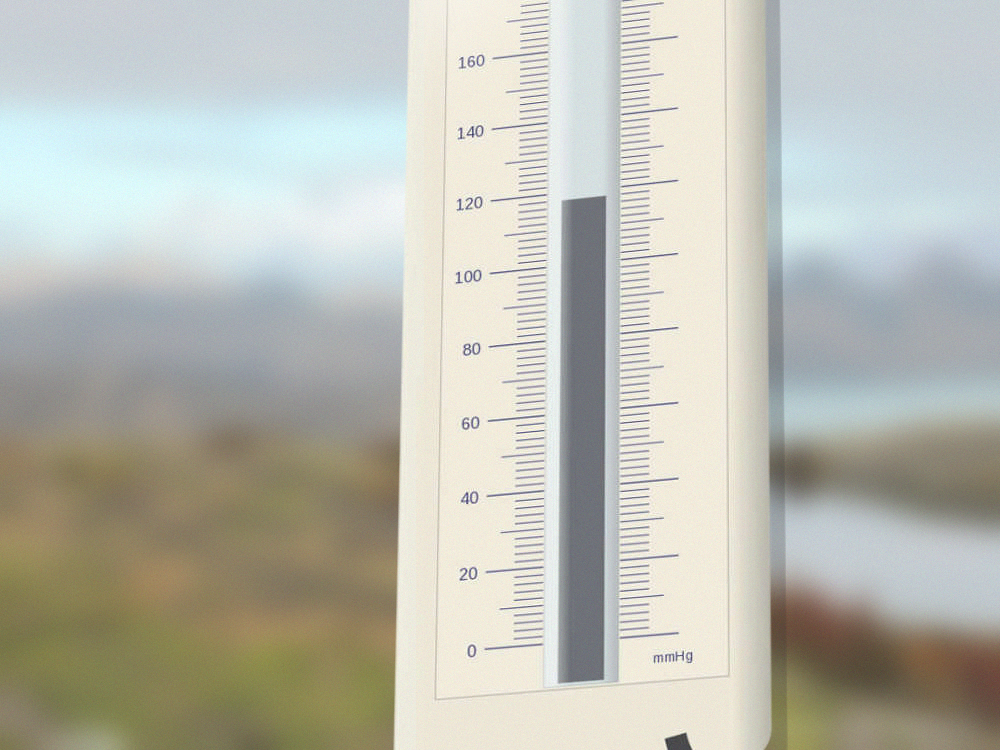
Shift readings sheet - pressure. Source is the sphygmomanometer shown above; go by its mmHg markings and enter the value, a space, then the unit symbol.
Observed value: 118 mmHg
